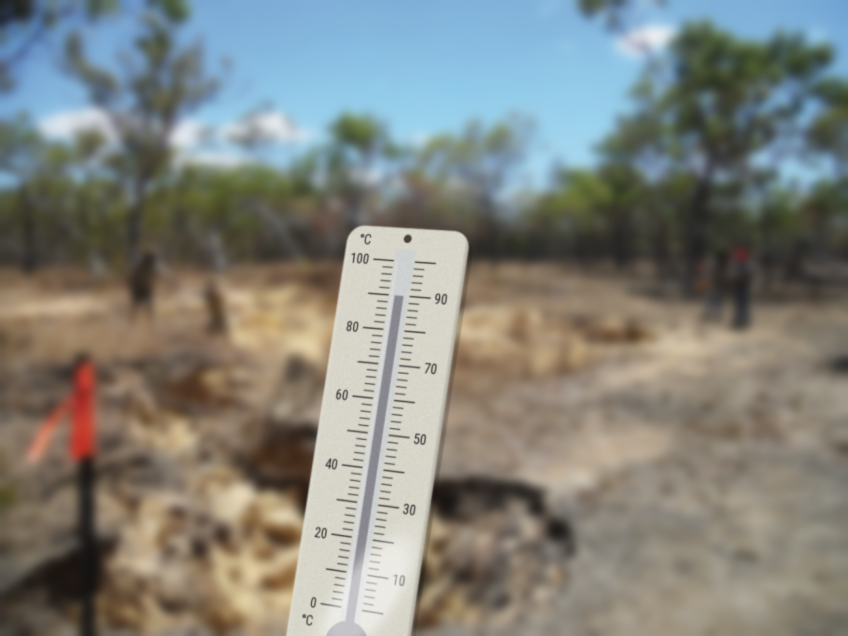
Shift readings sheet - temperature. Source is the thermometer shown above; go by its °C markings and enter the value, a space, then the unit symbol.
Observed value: 90 °C
